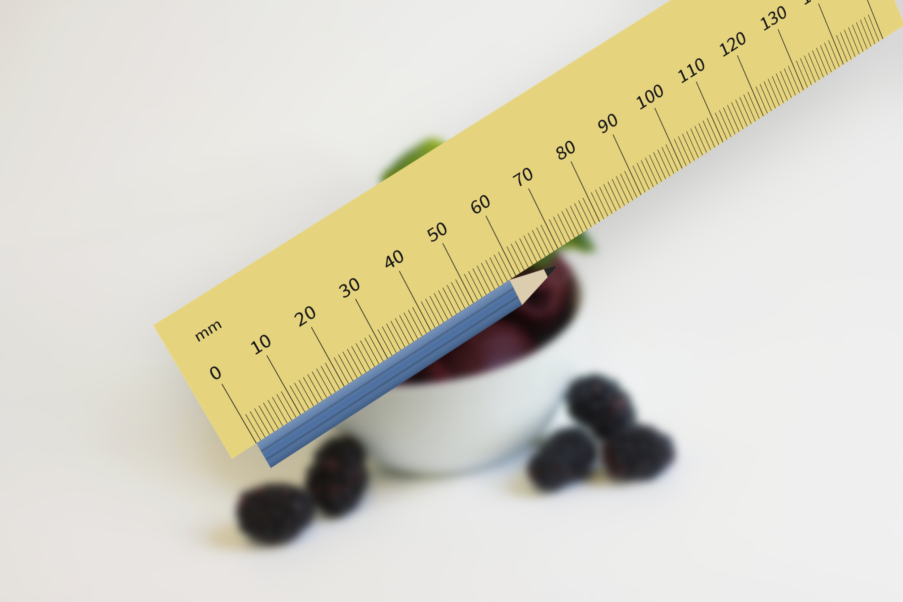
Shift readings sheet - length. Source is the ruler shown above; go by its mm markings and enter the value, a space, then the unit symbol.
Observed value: 68 mm
